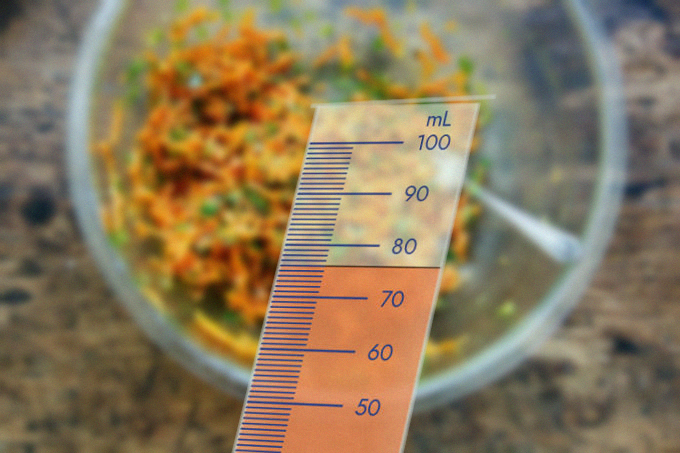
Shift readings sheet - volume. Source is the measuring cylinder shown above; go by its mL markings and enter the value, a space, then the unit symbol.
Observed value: 76 mL
